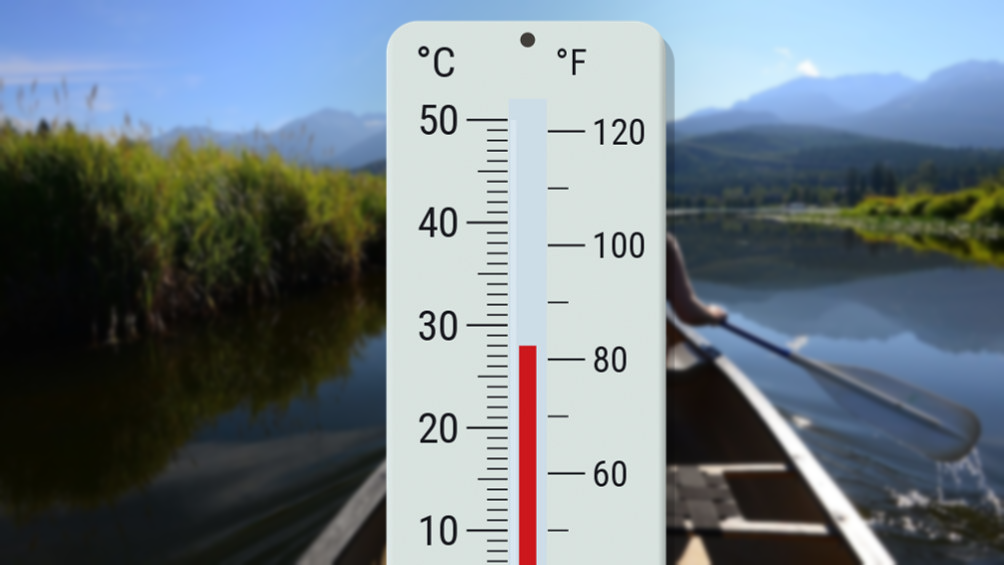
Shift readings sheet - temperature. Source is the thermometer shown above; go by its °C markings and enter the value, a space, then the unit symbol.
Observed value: 28 °C
